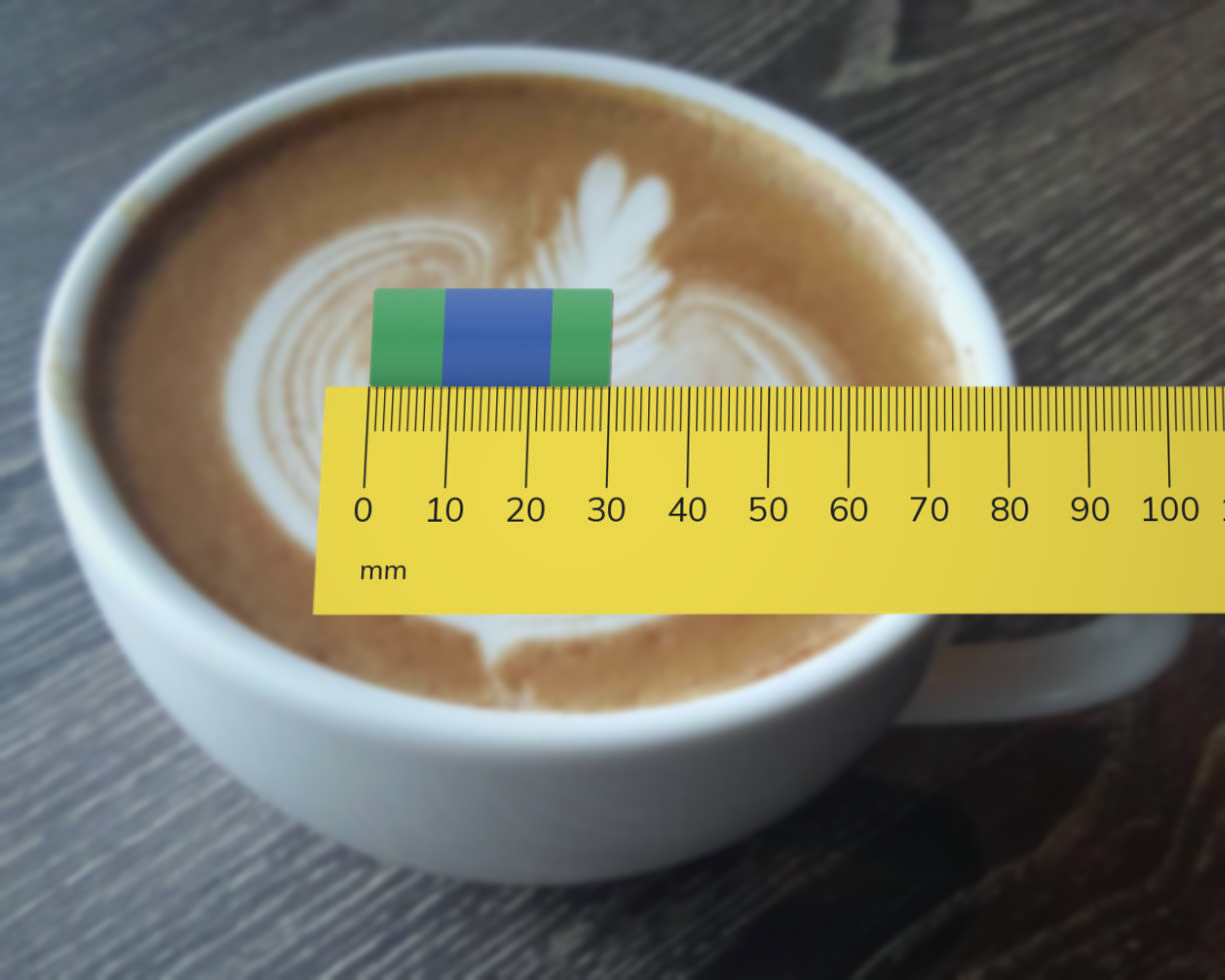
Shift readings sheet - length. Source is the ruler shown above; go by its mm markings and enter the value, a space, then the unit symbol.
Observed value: 30 mm
